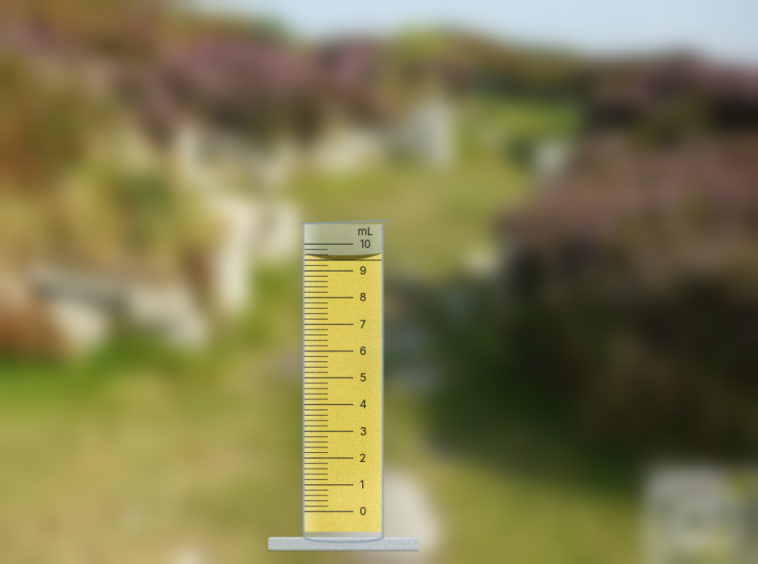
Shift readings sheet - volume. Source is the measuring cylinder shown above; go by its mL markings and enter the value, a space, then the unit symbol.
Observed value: 9.4 mL
